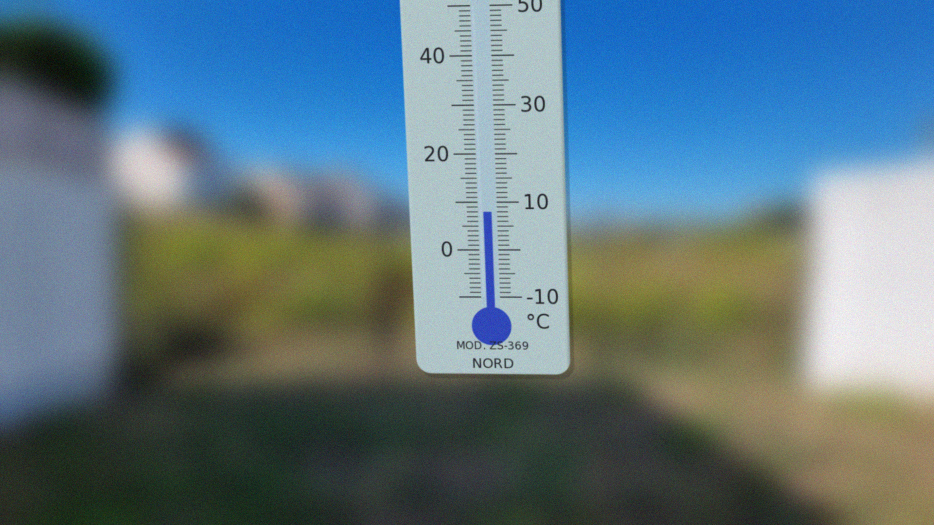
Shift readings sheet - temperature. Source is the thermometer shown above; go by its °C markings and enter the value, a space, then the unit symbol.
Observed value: 8 °C
